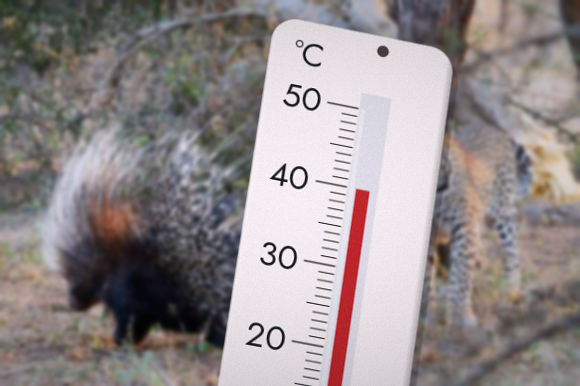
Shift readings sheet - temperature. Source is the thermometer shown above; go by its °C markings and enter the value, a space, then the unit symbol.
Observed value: 40 °C
